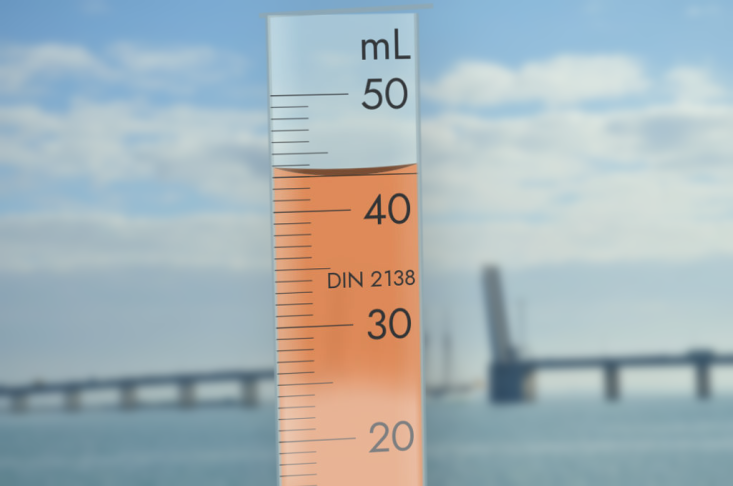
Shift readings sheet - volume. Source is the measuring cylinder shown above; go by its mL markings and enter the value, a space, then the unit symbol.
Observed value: 43 mL
